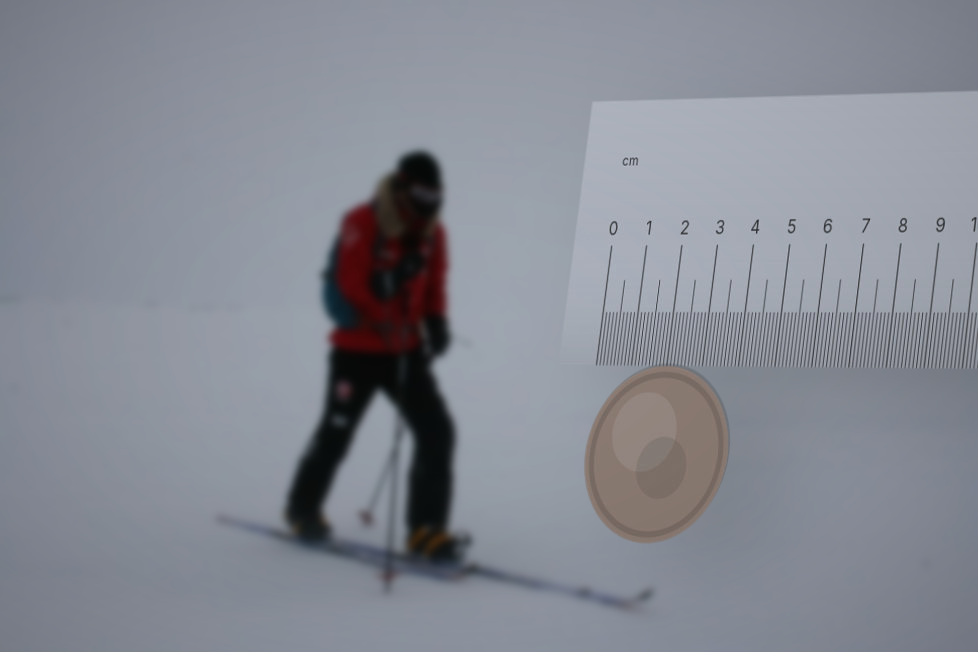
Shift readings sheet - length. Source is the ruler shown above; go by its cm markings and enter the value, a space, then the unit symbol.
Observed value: 4 cm
